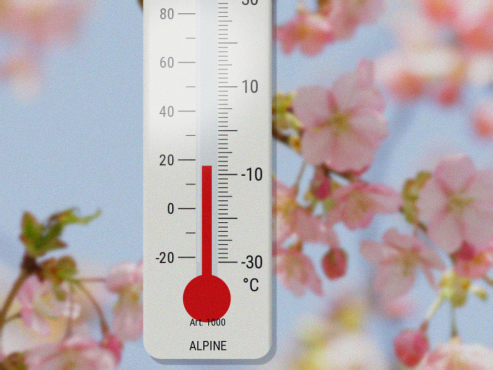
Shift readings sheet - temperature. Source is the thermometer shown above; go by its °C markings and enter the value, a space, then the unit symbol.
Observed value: -8 °C
